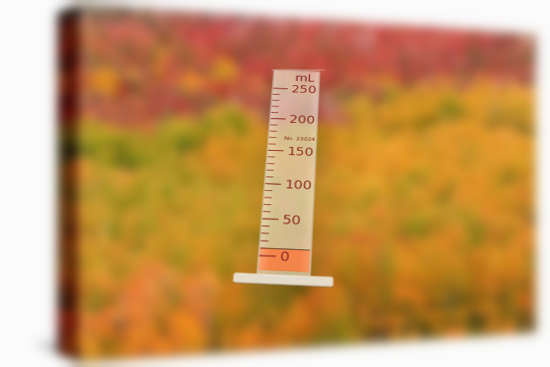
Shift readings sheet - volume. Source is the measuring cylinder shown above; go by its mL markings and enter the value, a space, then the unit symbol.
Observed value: 10 mL
